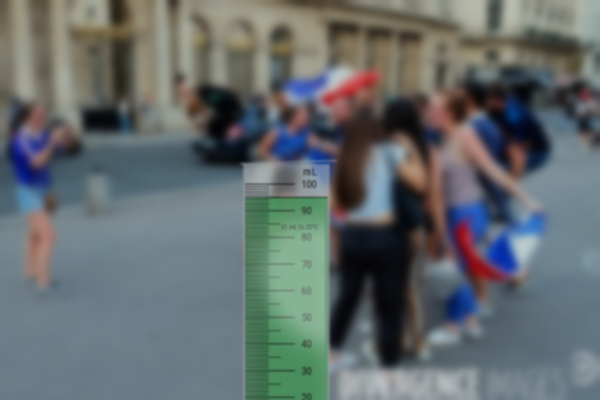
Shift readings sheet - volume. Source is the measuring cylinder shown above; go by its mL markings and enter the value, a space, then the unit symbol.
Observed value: 95 mL
